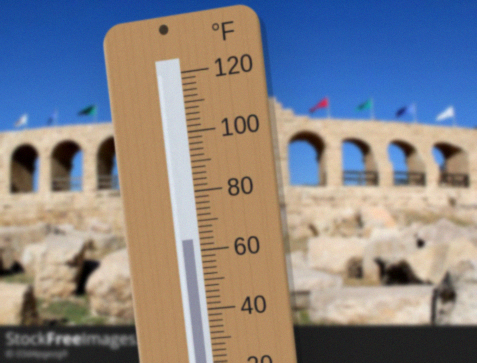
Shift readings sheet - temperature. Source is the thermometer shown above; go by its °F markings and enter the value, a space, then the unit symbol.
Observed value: 64 °F
